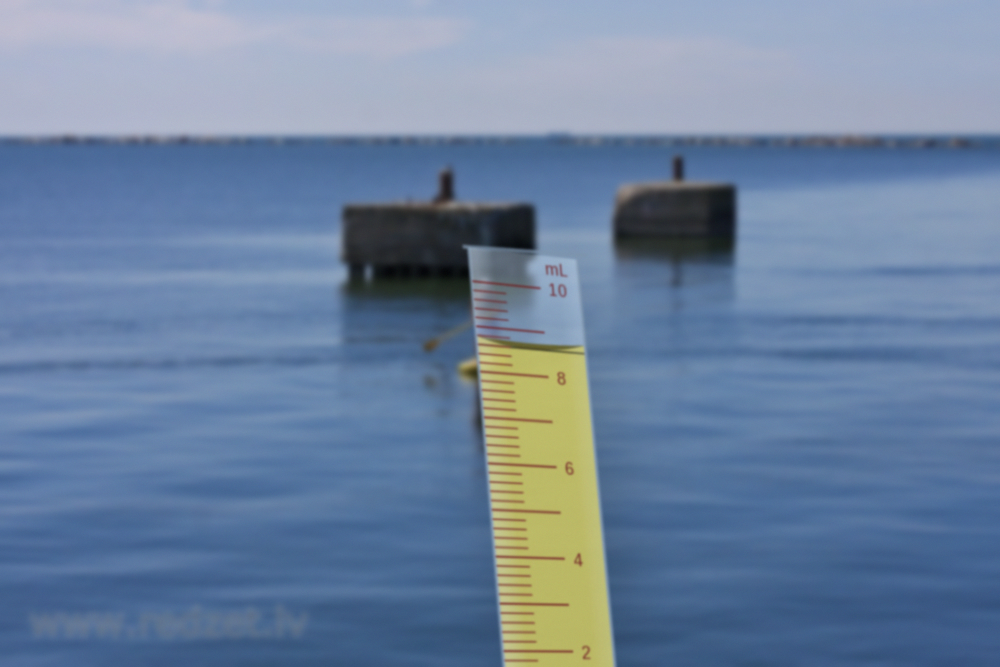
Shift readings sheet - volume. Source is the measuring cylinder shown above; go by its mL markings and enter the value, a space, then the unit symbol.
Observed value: 8.6 mL
